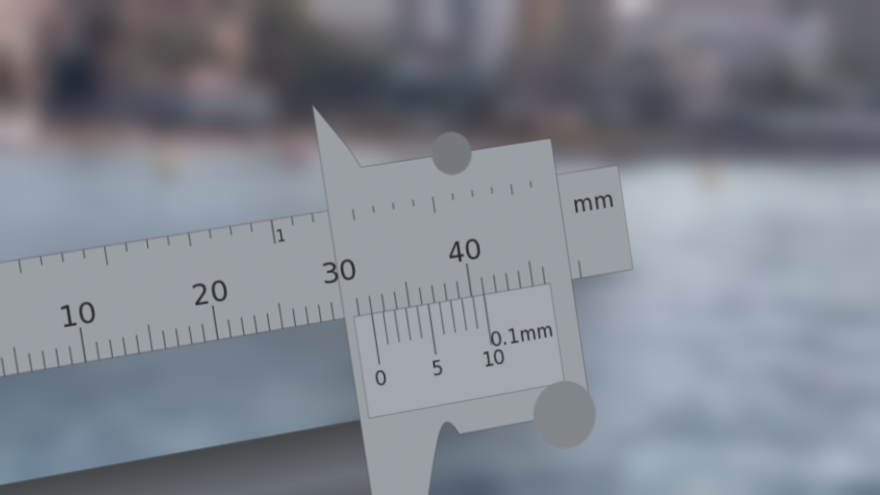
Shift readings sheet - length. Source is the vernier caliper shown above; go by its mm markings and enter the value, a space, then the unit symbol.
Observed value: 32.0 mm
